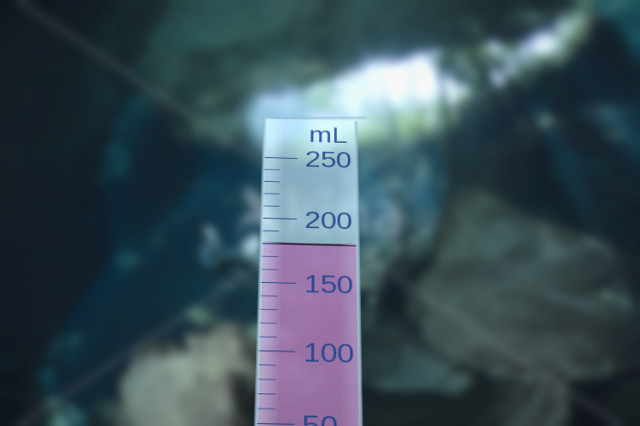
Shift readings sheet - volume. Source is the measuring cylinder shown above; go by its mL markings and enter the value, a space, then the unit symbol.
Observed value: 180 mL
